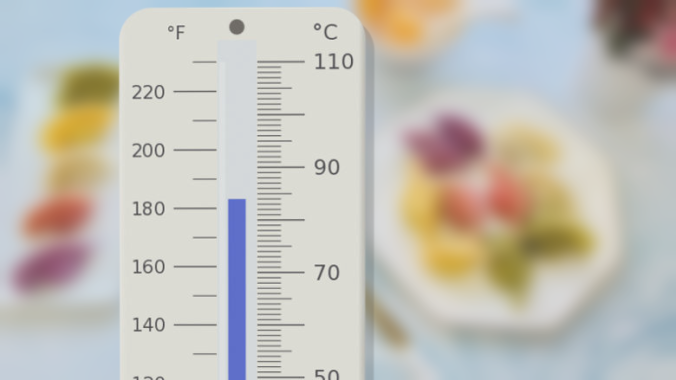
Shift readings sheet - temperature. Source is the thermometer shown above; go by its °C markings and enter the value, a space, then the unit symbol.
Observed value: 84 °C
